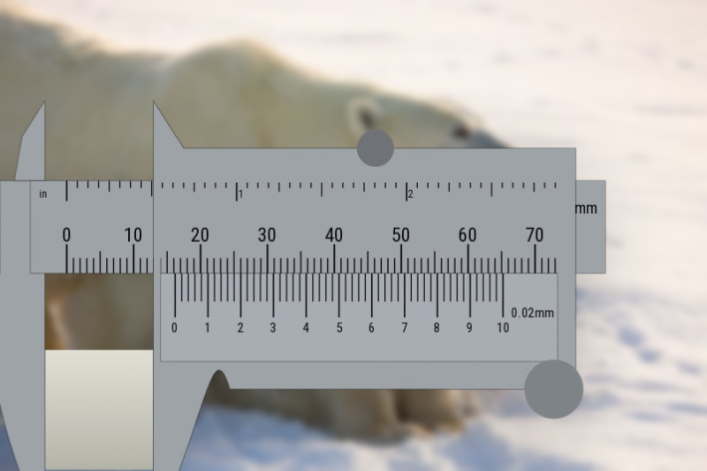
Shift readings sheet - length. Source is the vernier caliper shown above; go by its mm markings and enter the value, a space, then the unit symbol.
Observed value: 16.2 mm
